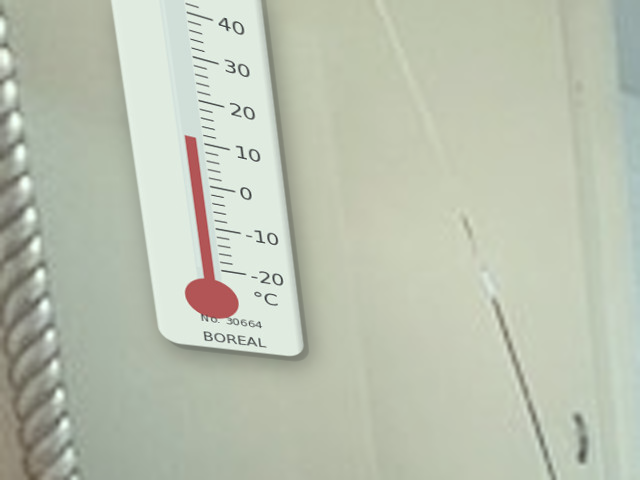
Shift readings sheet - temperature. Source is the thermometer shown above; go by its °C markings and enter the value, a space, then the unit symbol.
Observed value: 11 °C
